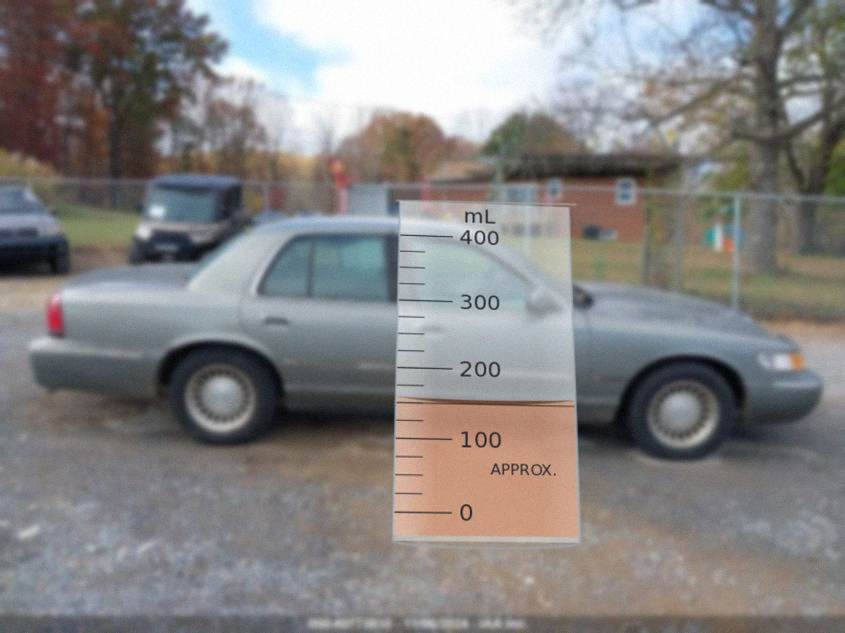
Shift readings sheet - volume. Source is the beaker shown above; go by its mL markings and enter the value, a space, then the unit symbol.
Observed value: 150 mL
